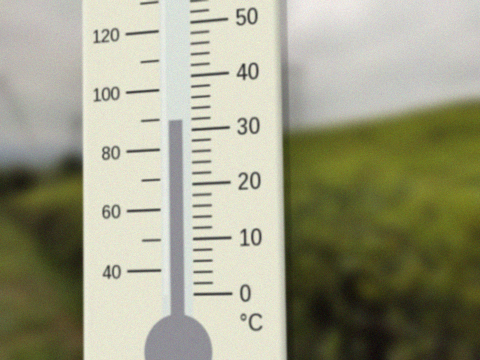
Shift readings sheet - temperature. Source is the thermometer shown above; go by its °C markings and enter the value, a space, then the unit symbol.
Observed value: 32 °C
